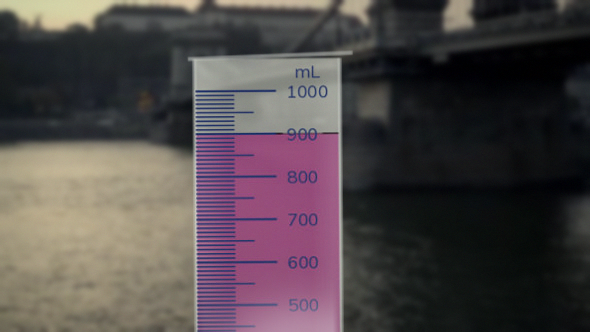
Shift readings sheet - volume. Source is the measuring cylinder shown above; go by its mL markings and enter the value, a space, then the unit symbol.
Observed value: 900 mL
